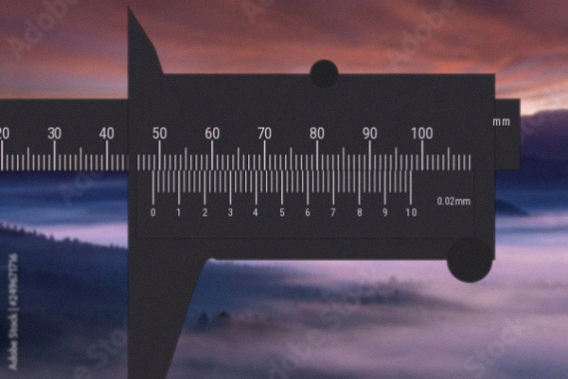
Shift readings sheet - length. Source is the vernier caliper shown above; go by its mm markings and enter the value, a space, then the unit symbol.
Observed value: 48.8 mm
